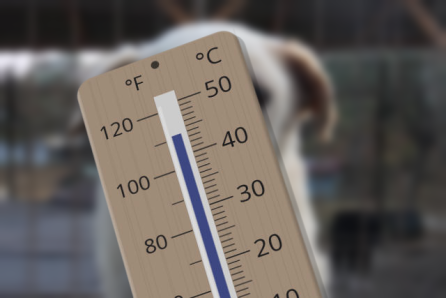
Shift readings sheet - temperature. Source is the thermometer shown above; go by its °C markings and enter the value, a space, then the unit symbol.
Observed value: 44 °C
